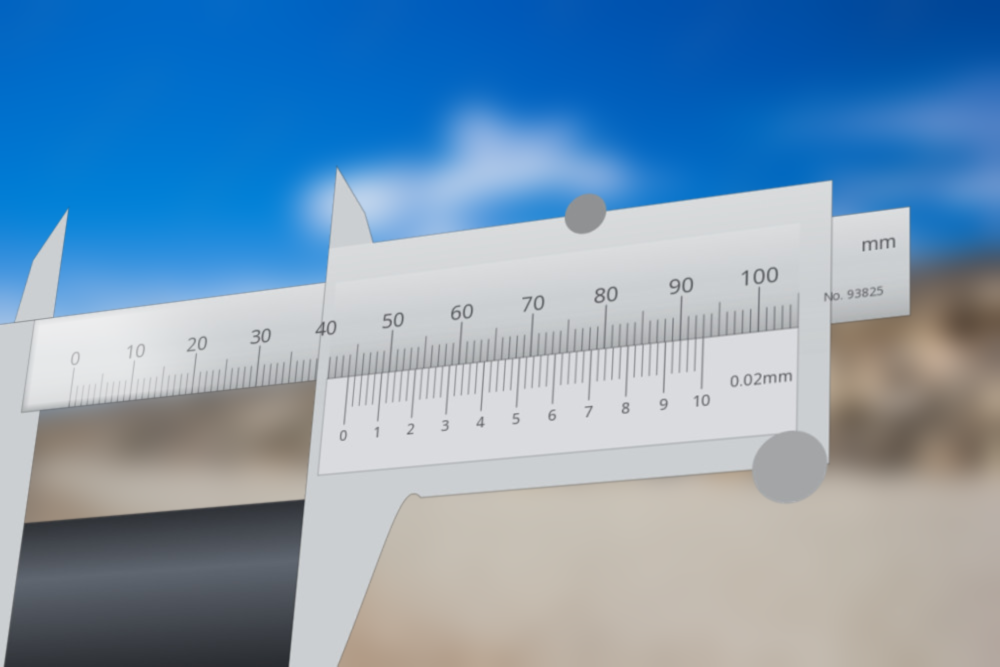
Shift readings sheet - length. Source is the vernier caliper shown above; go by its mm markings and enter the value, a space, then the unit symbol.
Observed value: 44.0 mm
